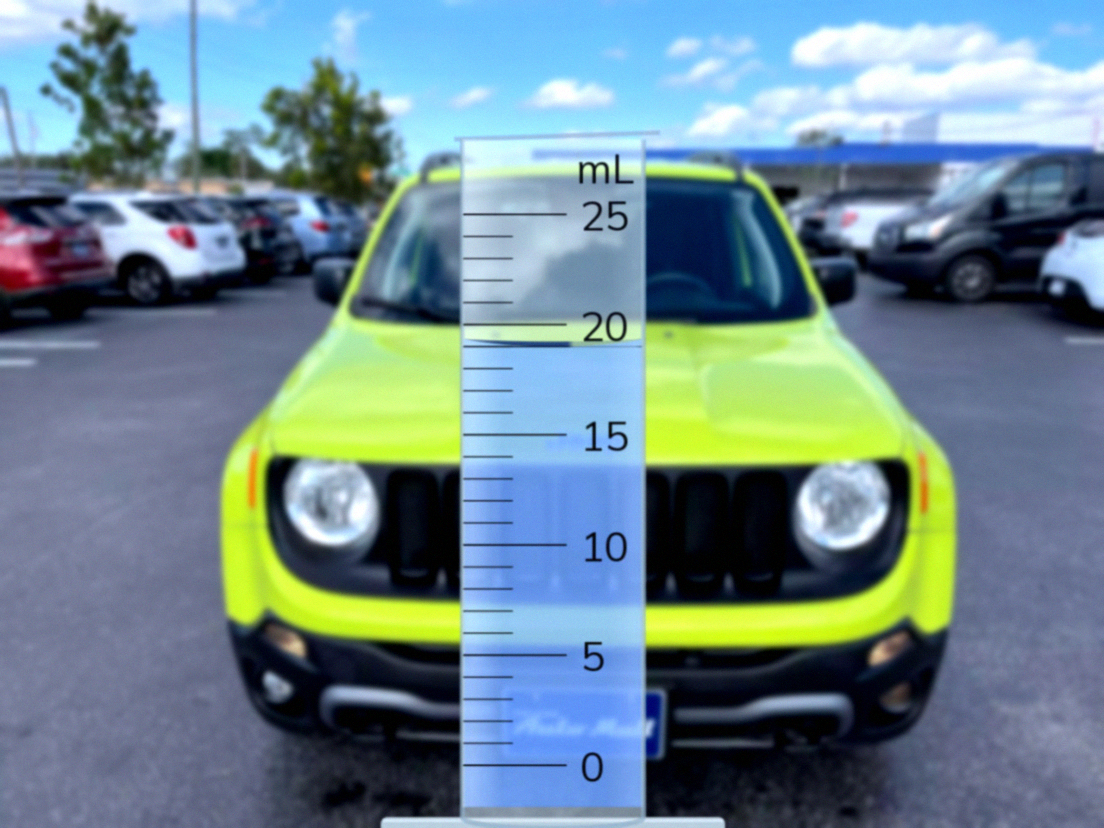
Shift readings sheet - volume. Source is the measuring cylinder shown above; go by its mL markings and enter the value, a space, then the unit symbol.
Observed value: 19 mL
